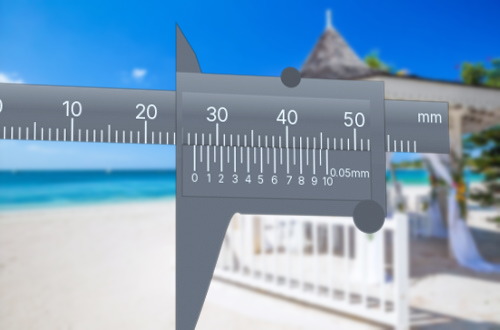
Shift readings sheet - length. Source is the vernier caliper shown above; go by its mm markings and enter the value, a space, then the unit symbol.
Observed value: 26.8 mm
